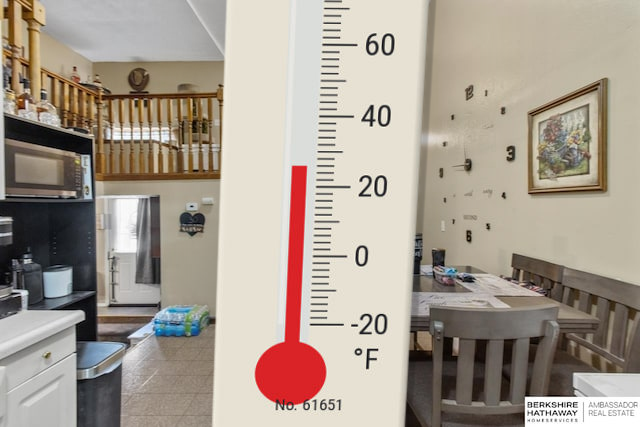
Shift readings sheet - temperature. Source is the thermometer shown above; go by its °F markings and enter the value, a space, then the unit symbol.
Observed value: 26 °F
